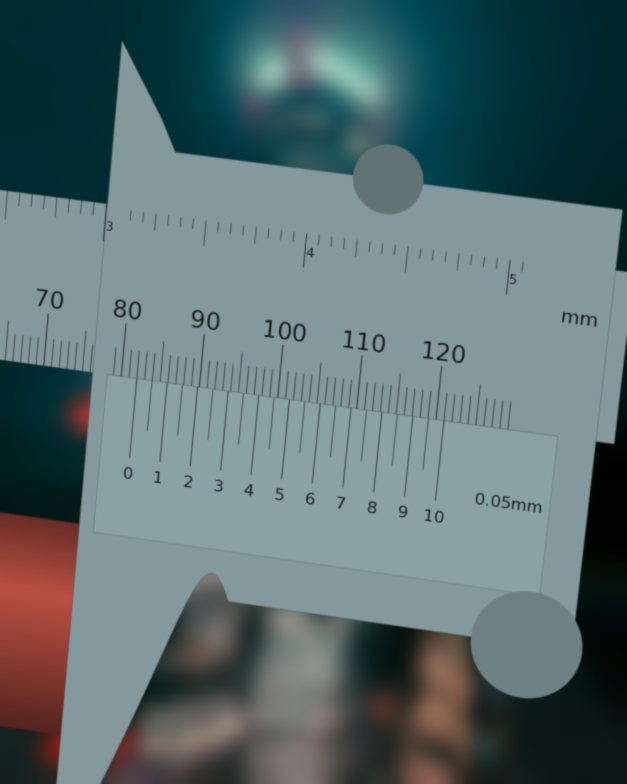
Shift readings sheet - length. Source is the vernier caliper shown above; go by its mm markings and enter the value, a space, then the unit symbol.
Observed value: 82.0 mm
